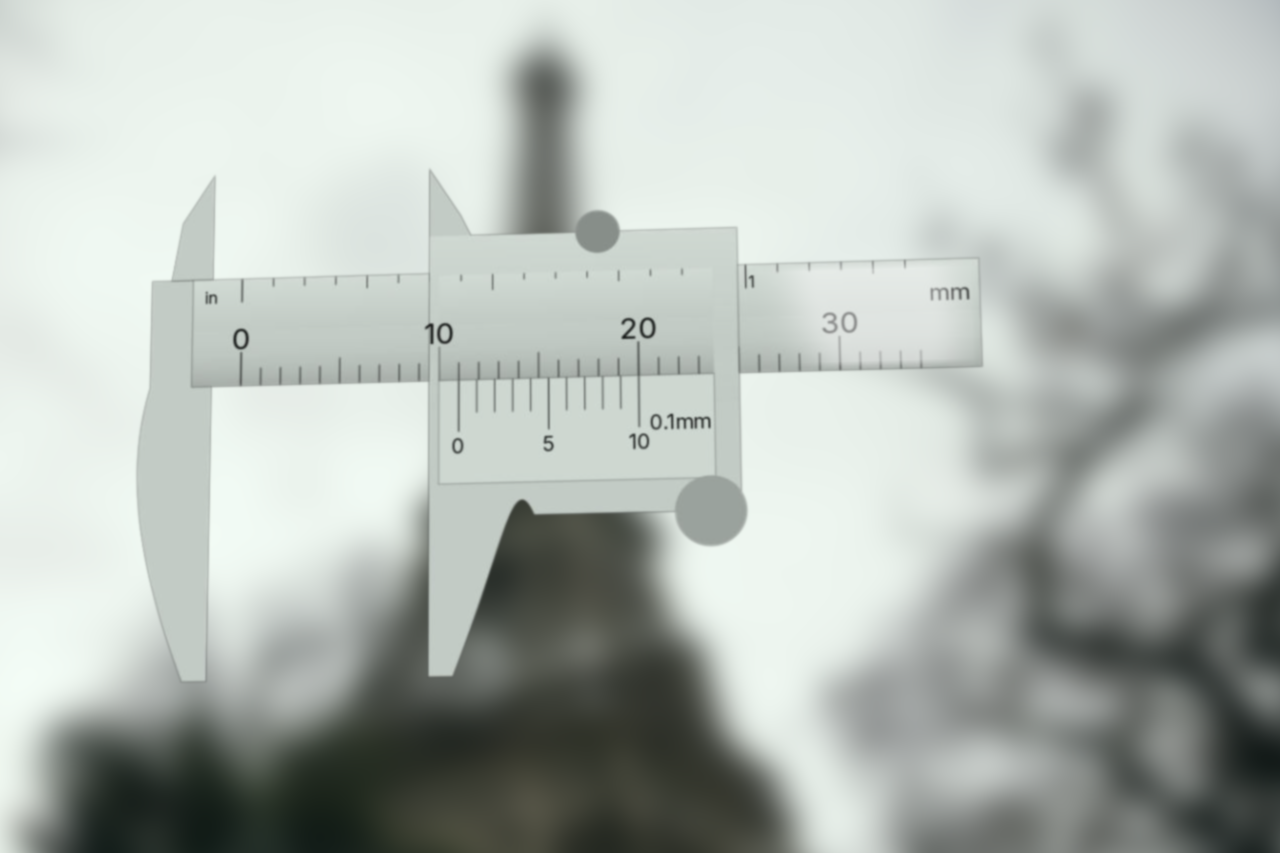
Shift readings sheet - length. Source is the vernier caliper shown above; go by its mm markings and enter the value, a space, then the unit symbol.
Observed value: 11.0 mm
